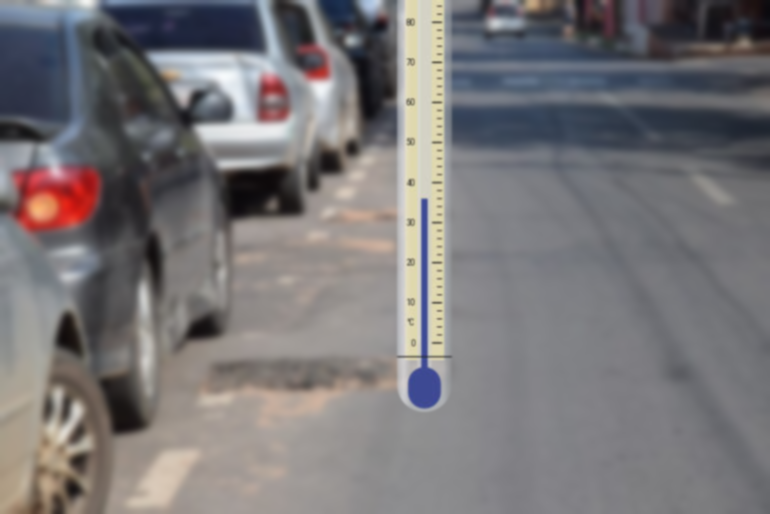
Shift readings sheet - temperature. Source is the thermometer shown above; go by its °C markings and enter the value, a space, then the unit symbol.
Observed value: 36 °C
